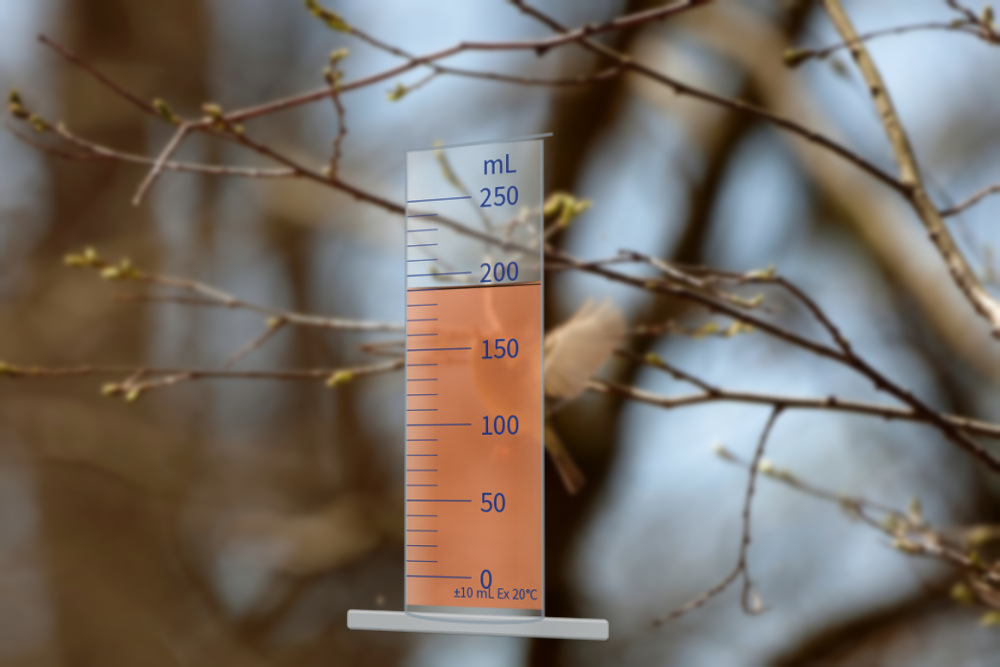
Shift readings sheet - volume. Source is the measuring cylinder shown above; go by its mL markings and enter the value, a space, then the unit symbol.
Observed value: 190 mL
